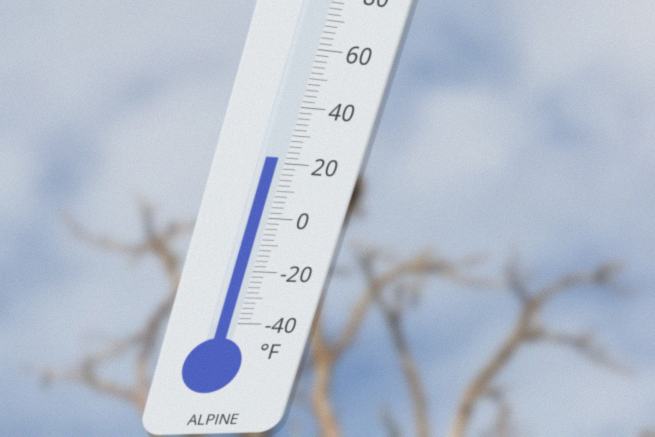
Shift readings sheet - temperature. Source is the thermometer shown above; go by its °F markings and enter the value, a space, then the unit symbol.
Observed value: 22 °F
